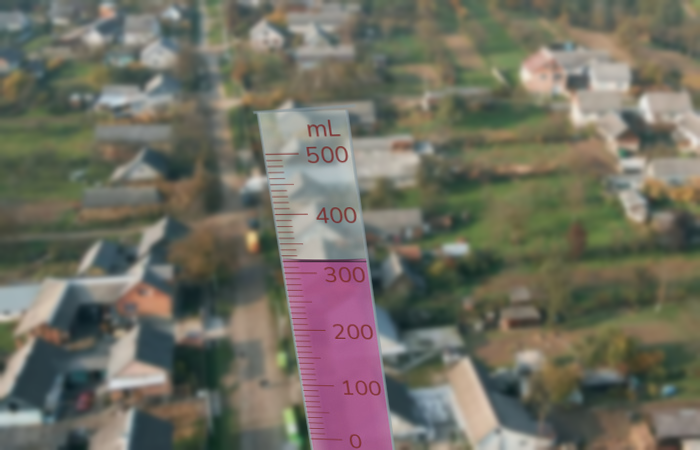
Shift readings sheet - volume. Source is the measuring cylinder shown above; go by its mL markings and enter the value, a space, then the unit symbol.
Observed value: 320 mL
